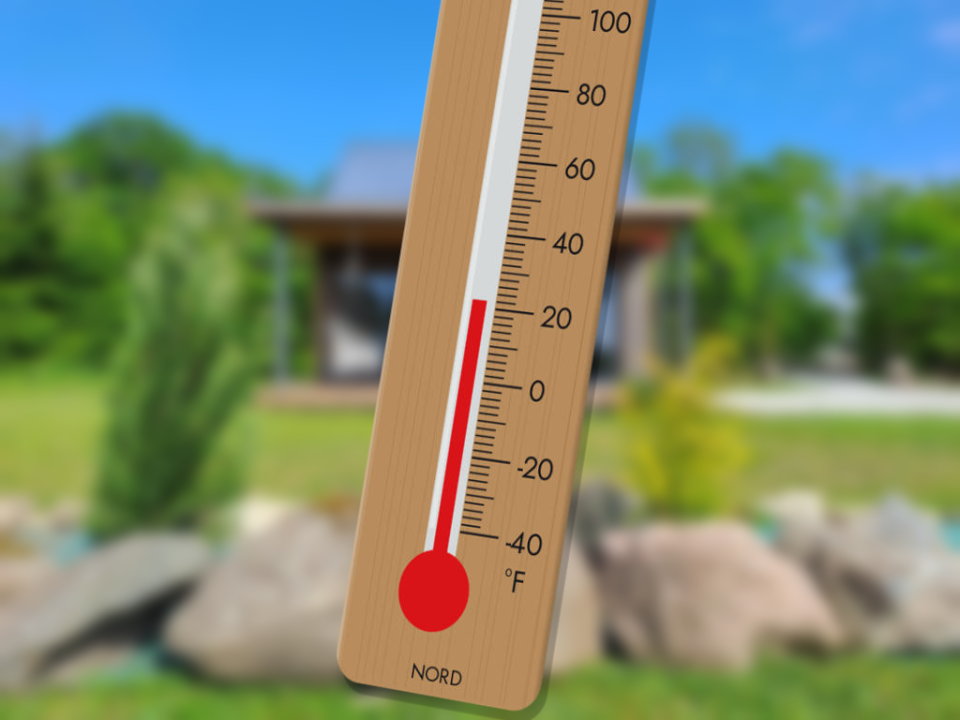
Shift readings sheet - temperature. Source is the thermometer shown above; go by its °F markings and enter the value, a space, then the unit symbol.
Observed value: 22 °F
